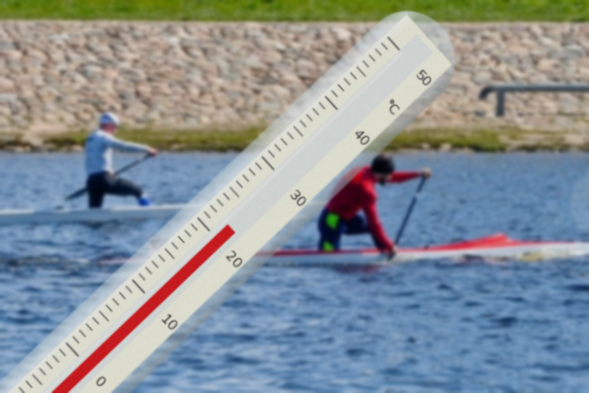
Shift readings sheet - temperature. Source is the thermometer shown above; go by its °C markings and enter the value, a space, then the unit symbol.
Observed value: 22 °C
